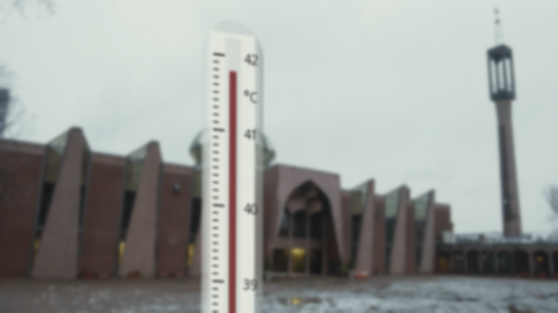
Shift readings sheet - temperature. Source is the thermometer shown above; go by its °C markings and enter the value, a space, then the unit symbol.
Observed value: 41.8 °C
